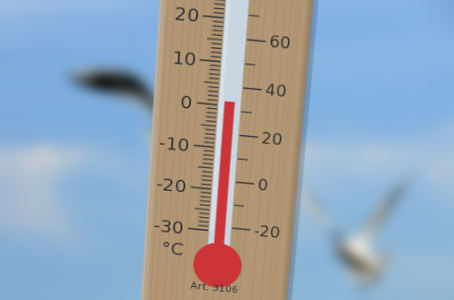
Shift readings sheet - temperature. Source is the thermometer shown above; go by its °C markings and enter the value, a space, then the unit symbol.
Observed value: 1 °C
